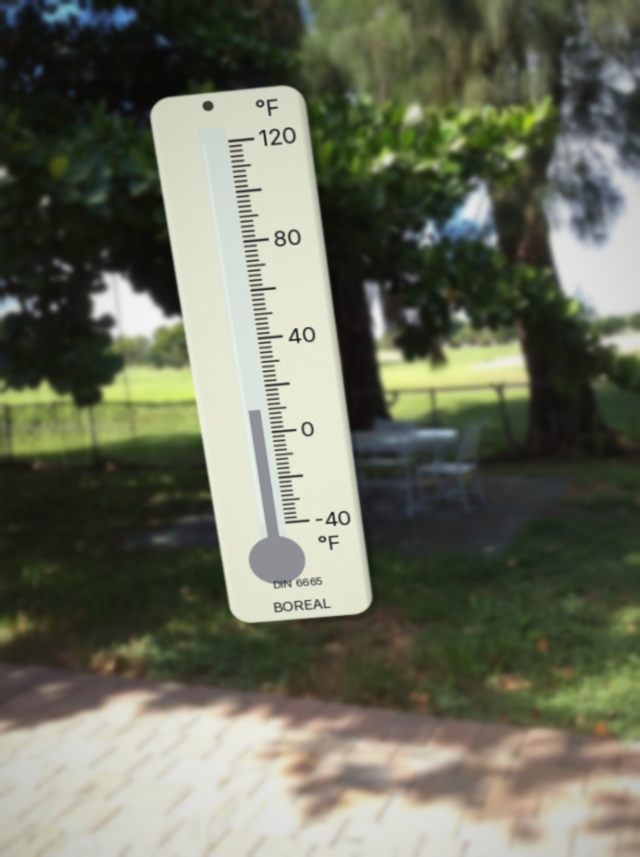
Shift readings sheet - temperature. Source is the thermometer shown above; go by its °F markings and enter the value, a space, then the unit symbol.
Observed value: 10 °F
